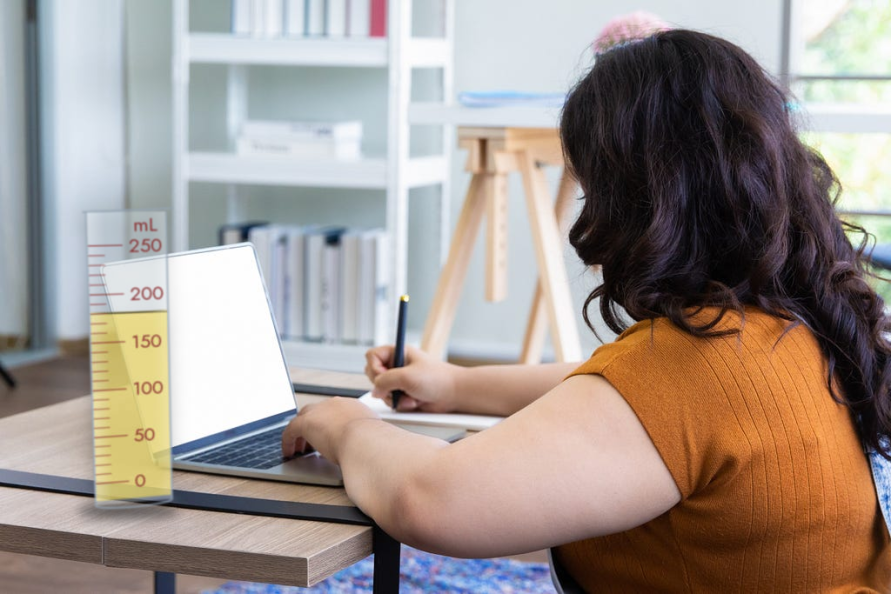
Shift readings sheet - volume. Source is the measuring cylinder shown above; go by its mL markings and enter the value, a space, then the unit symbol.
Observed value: 180 mL
